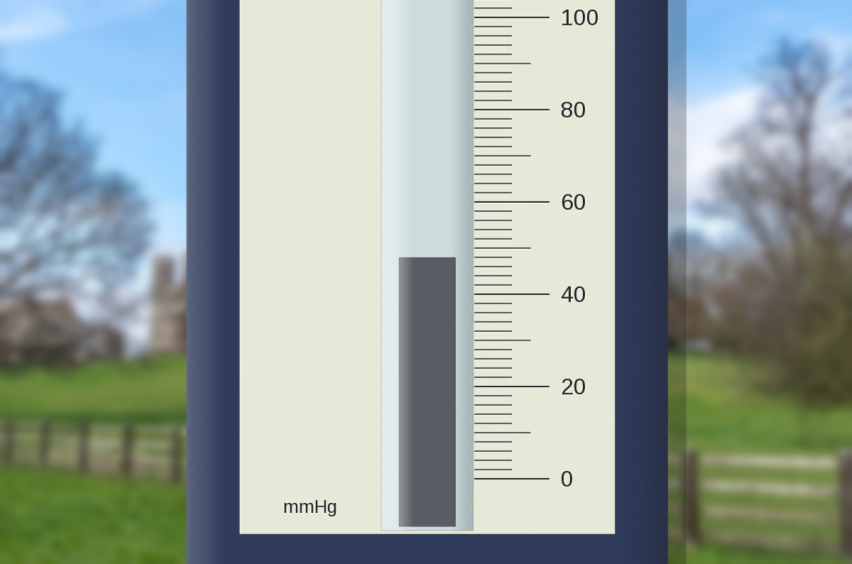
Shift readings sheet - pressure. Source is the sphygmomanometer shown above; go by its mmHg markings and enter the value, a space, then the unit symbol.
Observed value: 48 mmHg
